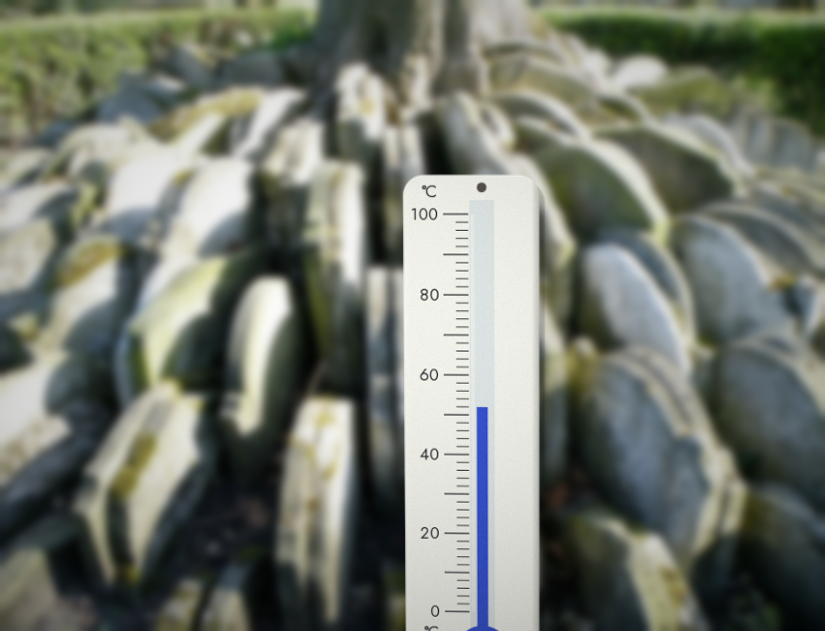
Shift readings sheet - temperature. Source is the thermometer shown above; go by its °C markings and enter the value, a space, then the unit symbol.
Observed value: 52 °C
